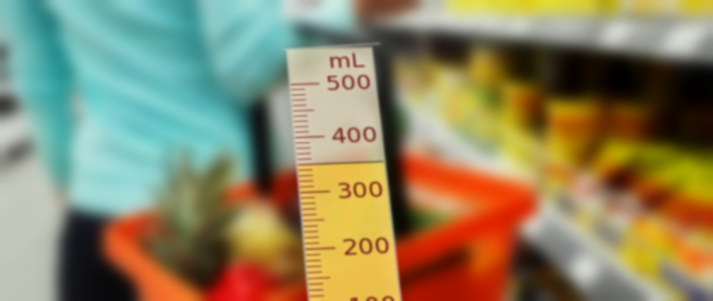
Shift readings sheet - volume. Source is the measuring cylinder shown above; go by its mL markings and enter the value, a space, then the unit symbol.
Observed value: 350 mL
